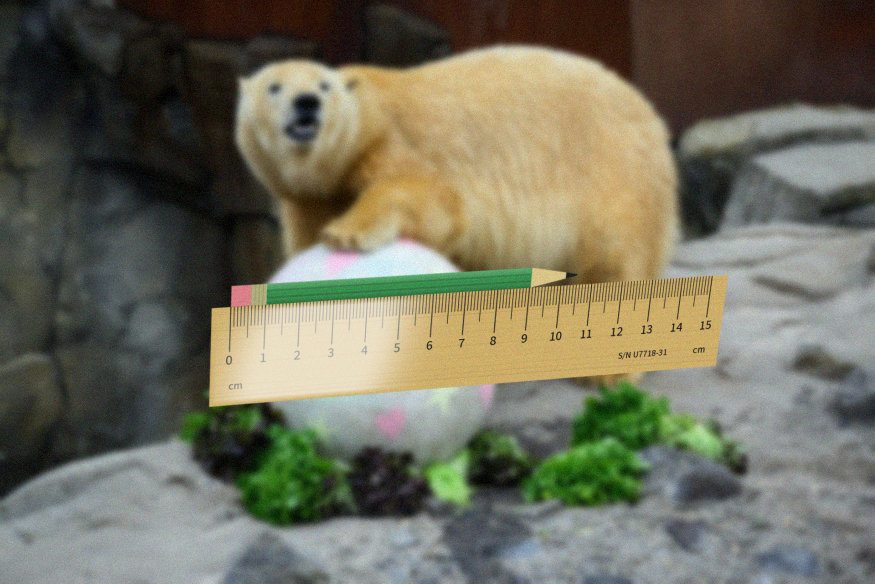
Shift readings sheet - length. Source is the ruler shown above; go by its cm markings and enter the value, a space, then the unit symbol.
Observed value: 10.5 cm
